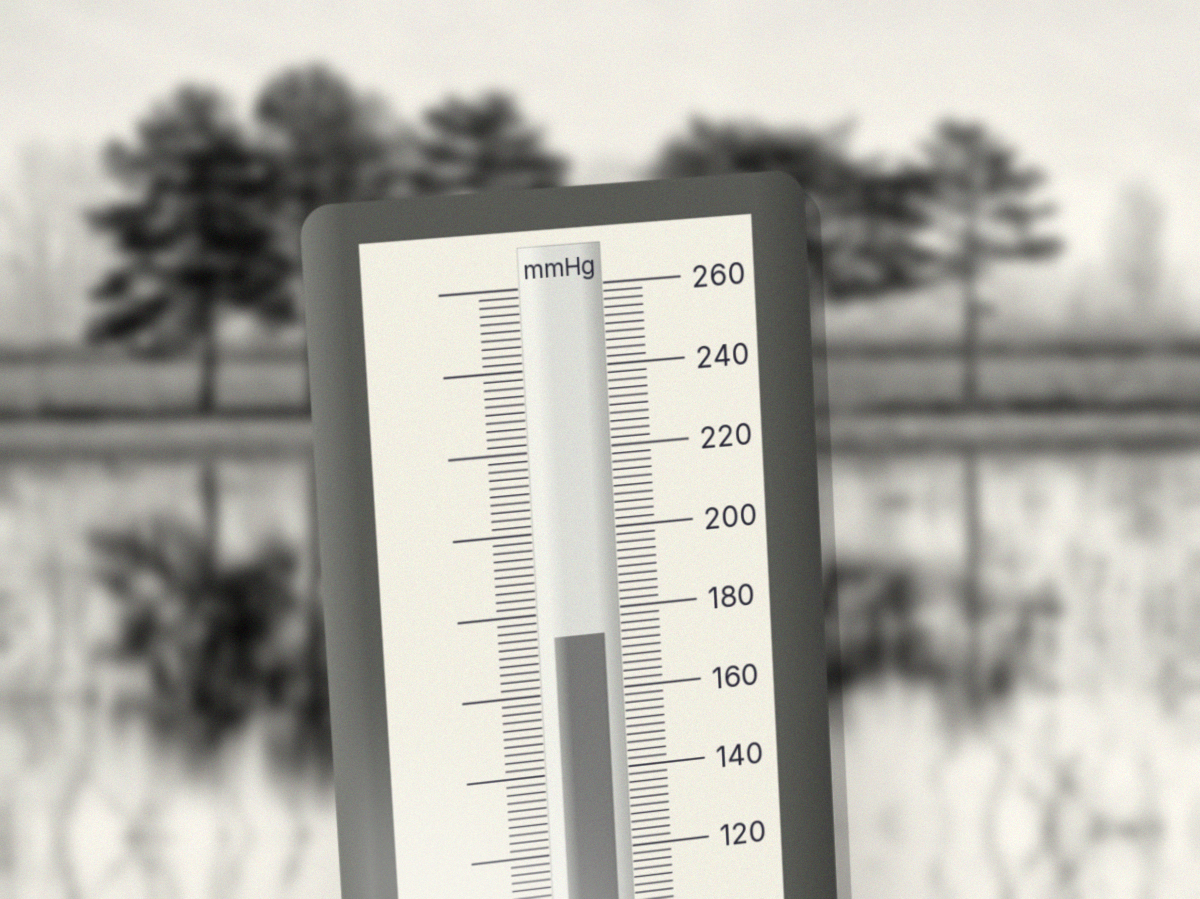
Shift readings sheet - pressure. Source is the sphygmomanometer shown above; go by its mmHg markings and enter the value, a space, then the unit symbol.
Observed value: 174 mmHg
